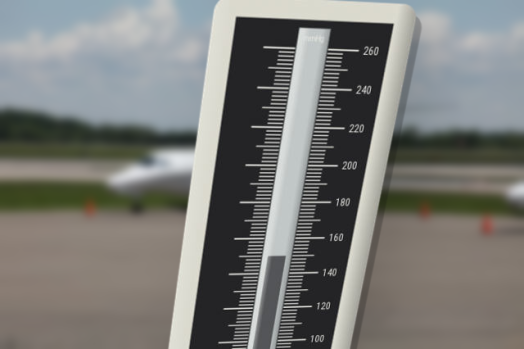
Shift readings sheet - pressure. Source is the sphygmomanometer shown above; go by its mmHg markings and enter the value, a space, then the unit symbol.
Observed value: 150 mmHg
